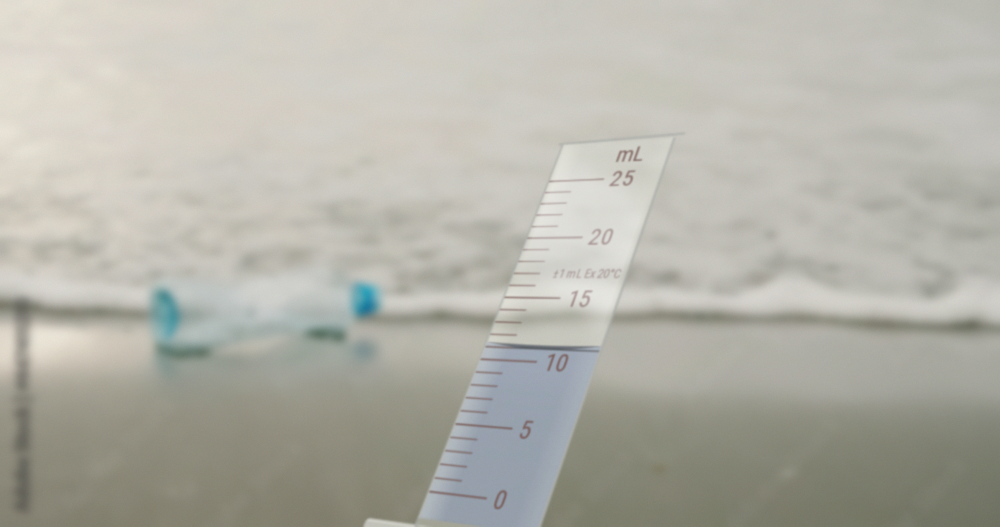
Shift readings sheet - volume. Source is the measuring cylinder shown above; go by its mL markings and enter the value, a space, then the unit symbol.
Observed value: 11 mL
